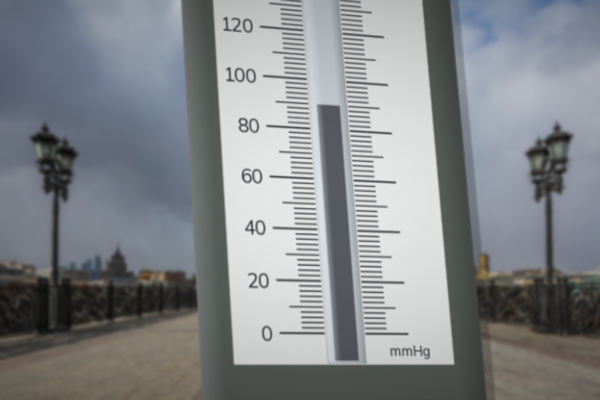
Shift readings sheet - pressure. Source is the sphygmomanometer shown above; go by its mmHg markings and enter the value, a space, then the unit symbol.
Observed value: 90 mmHg
